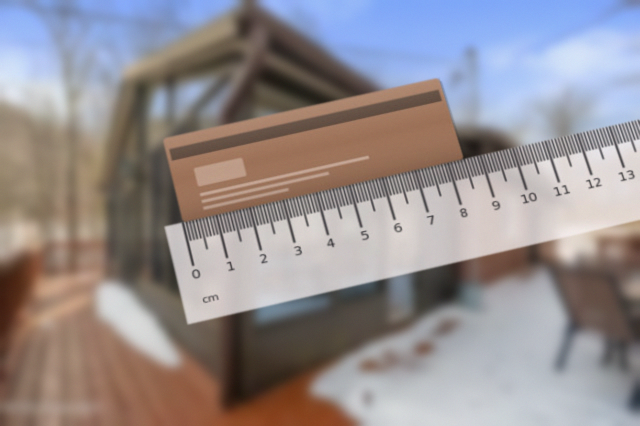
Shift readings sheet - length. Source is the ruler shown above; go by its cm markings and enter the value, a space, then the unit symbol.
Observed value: 8.5 cm
